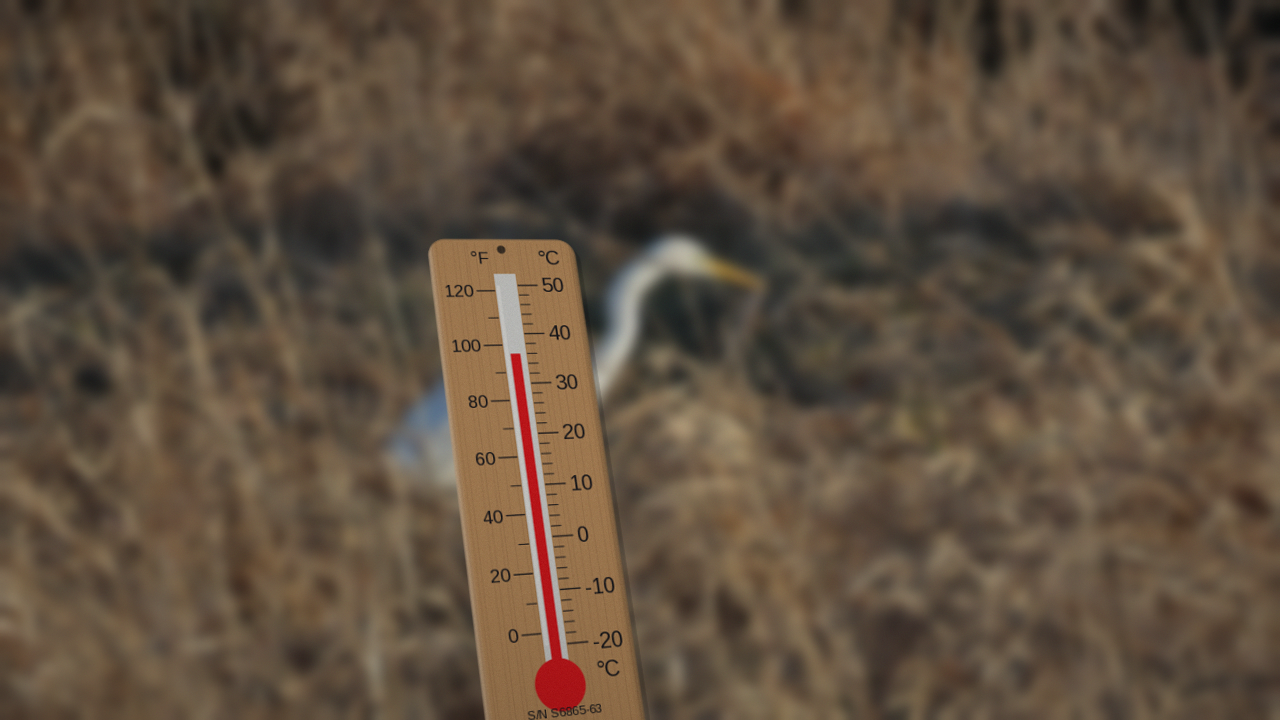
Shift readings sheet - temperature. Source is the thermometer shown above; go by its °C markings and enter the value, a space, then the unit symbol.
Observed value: 36 °C
